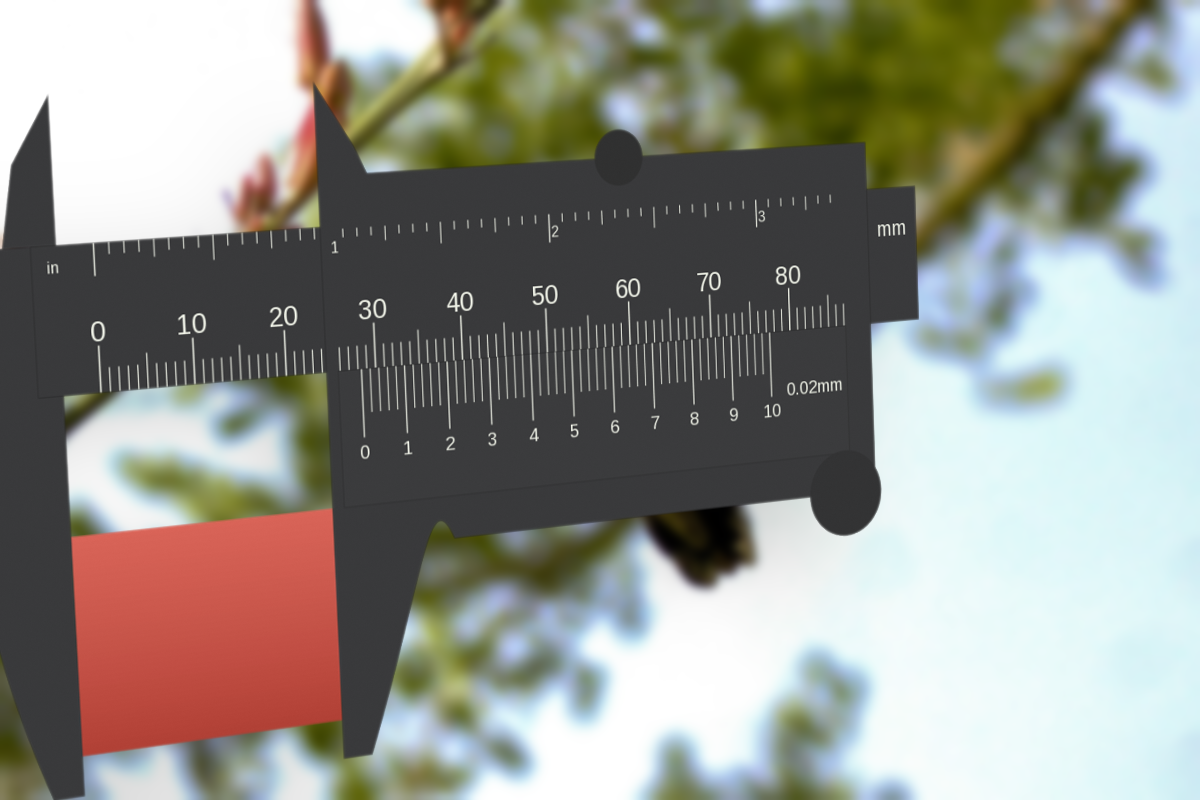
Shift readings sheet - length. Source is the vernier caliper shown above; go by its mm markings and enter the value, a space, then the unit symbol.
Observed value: 28.4 mm
